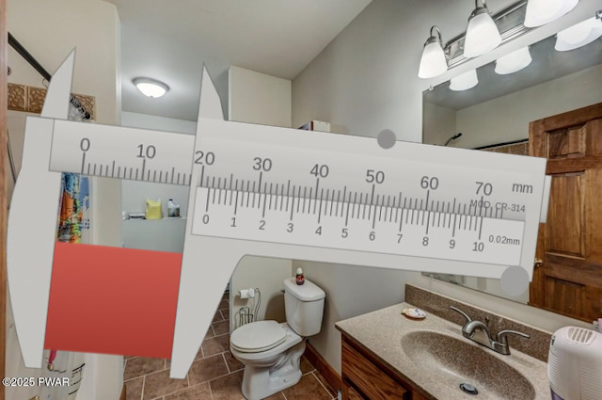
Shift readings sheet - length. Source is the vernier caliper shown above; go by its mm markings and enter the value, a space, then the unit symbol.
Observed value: 21.4 mm
